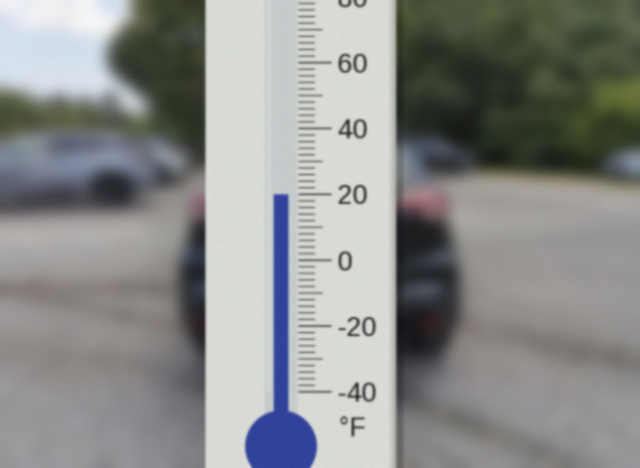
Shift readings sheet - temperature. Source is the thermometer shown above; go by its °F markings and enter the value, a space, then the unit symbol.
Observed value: 20 °F
